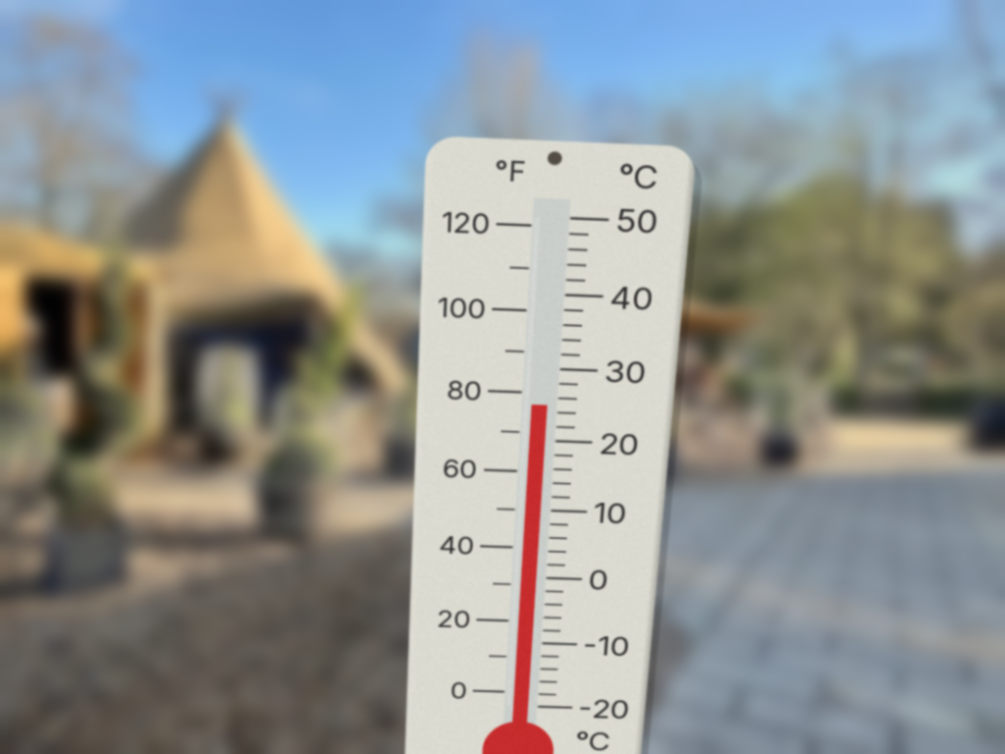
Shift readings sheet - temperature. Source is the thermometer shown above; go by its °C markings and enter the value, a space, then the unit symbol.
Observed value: 25 °C
